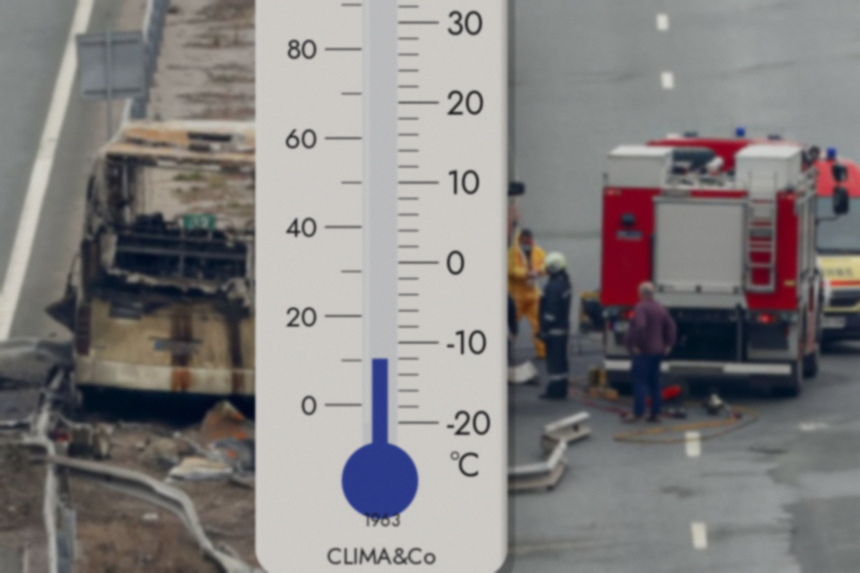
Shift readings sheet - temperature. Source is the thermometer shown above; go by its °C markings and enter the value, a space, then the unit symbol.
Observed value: -12 °C
